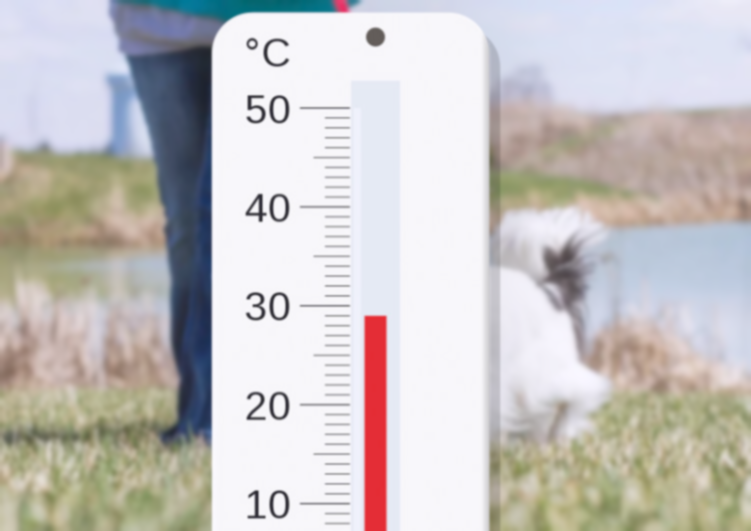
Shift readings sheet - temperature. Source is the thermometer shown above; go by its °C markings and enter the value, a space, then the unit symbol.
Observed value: 29 °C
